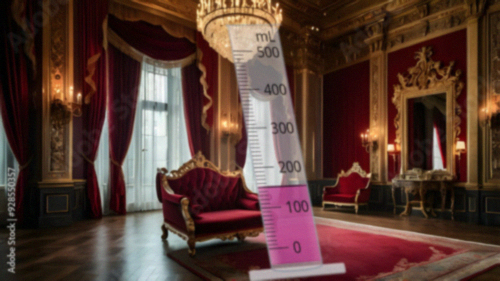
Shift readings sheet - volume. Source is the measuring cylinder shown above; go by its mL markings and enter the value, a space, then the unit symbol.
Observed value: 150 mL
